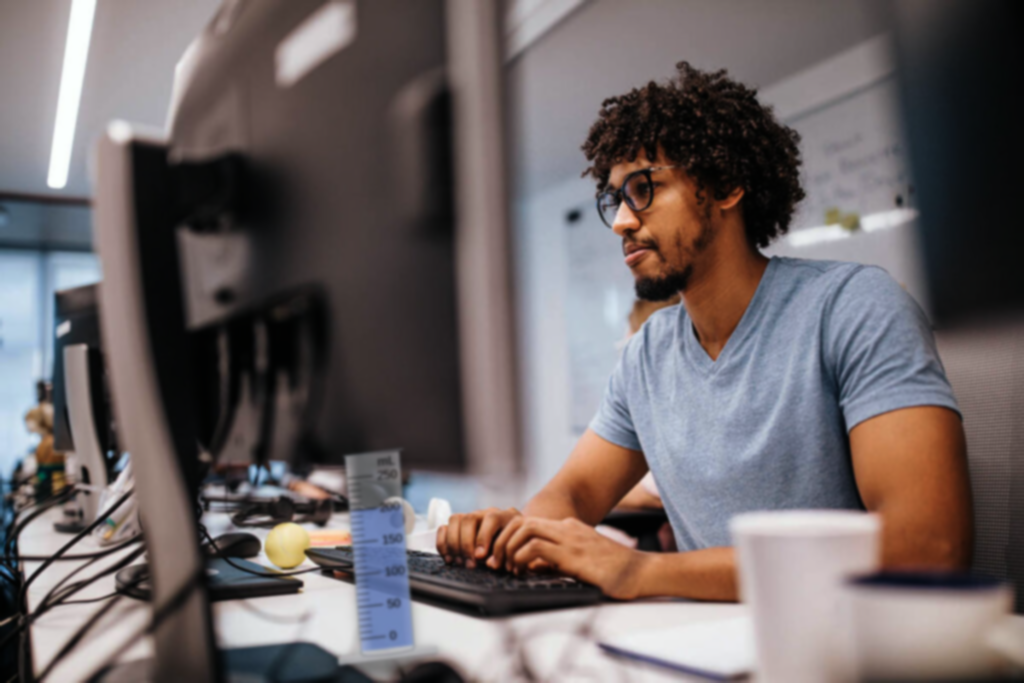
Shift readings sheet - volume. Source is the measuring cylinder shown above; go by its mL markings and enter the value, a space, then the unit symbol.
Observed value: 200 mL
